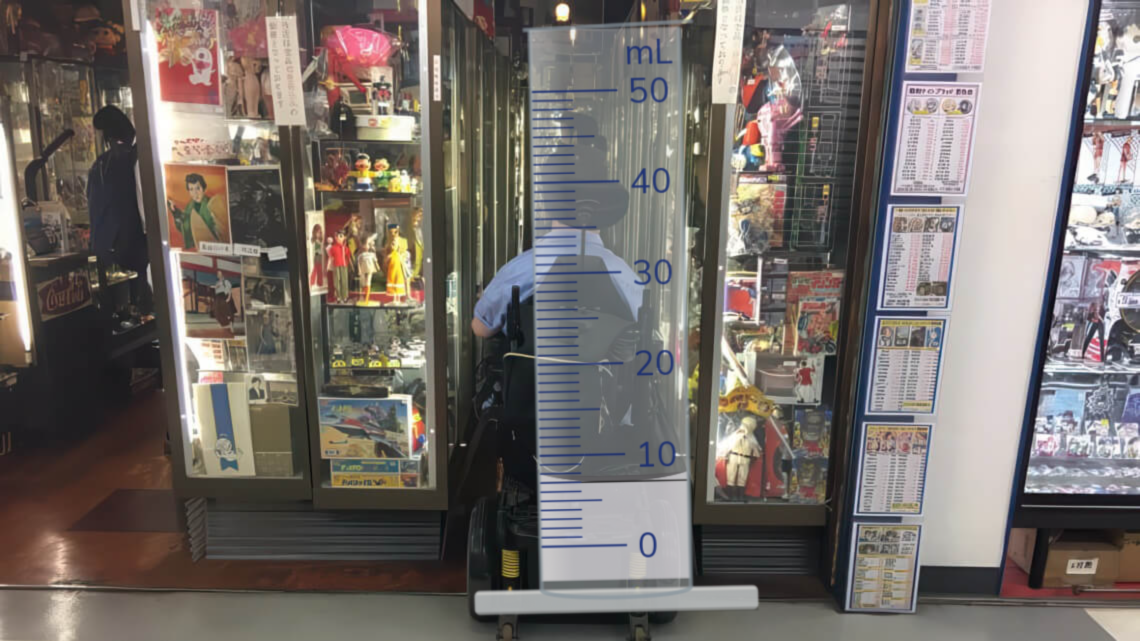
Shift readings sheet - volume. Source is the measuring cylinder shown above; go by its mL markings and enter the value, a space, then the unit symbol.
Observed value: 7 mL
